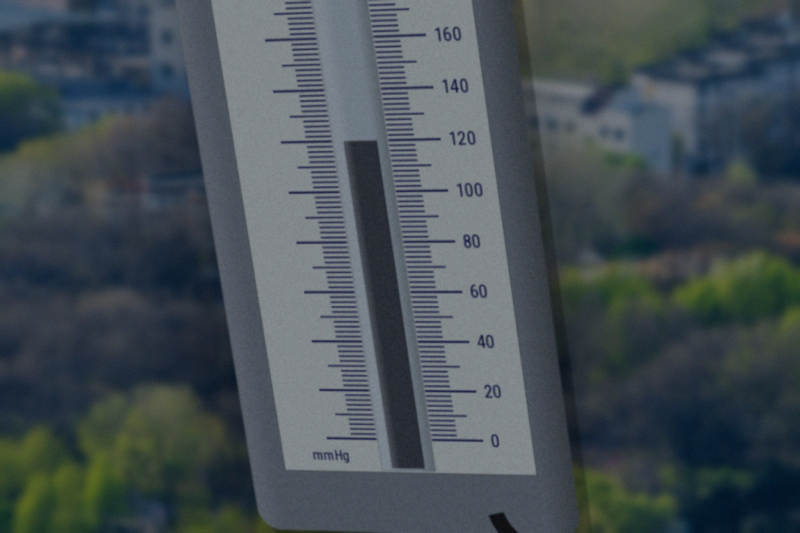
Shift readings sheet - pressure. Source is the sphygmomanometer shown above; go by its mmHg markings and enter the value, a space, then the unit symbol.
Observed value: 120 mmHg
